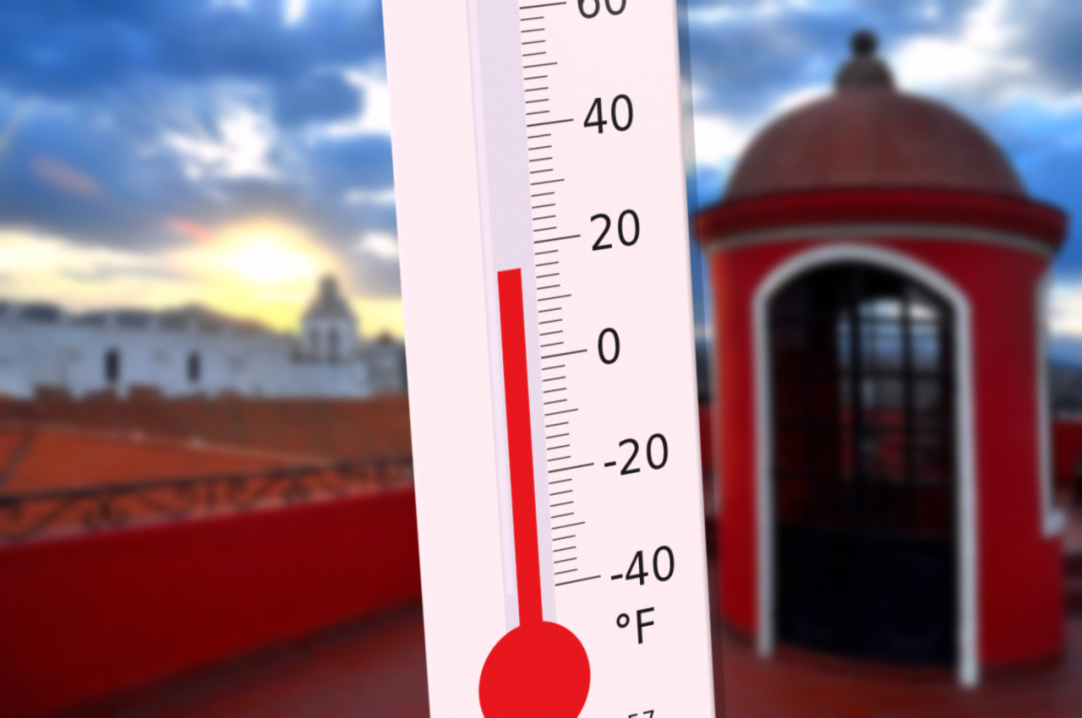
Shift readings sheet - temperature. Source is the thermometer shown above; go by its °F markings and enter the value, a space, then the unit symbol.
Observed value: 16 °F
